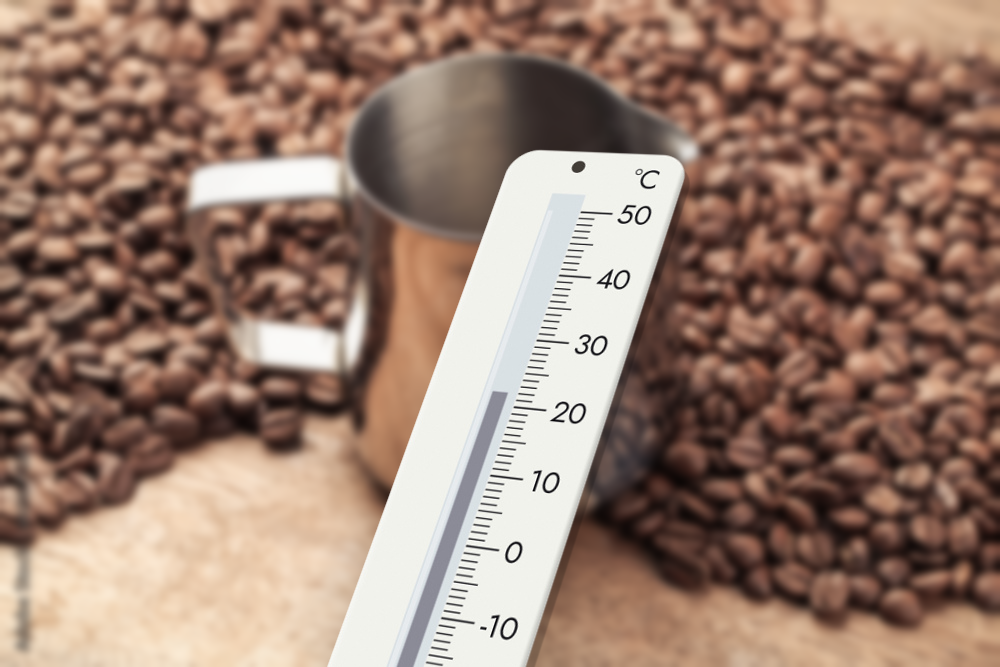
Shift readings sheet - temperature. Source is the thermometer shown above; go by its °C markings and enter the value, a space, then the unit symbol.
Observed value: 22 °C
